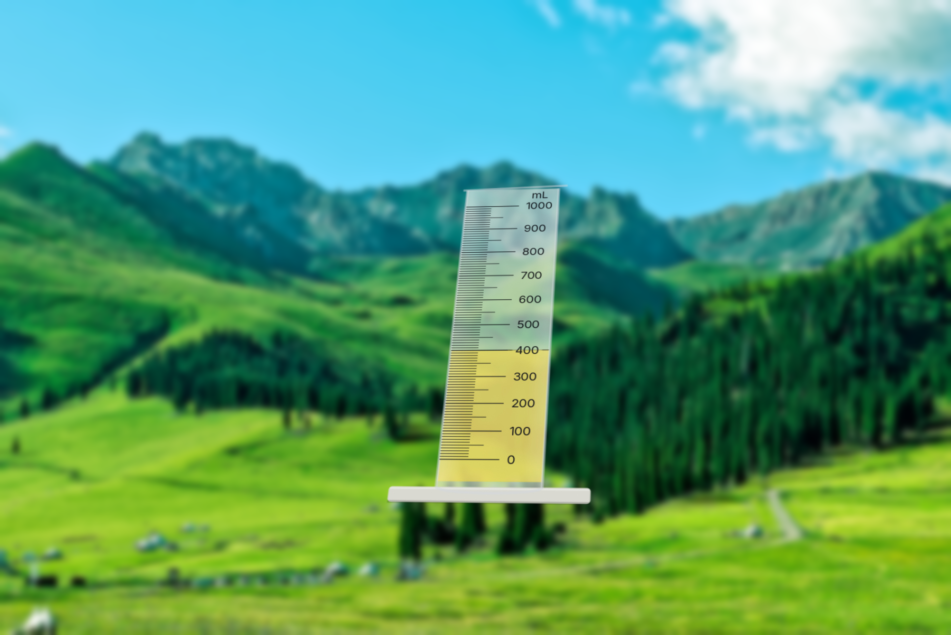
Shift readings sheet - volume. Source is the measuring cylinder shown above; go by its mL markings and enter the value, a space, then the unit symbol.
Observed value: 400 mL
